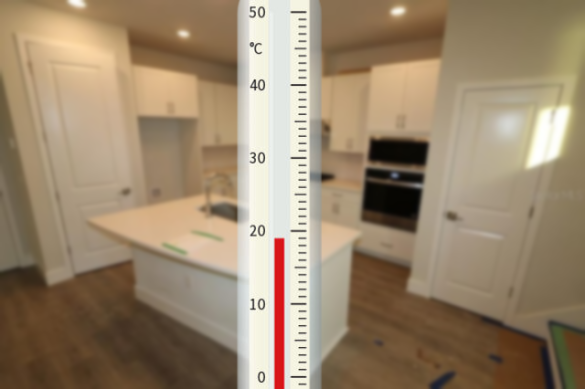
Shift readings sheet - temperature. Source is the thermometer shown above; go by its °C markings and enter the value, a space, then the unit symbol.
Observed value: 19 °C
